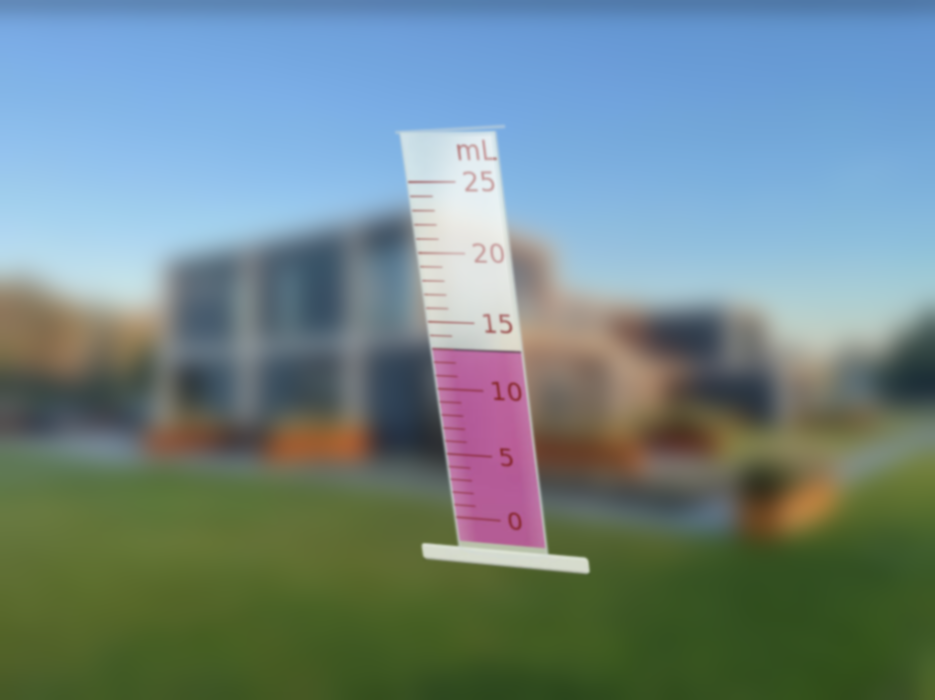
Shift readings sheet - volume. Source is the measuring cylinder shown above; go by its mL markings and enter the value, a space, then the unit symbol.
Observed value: 13 mL
